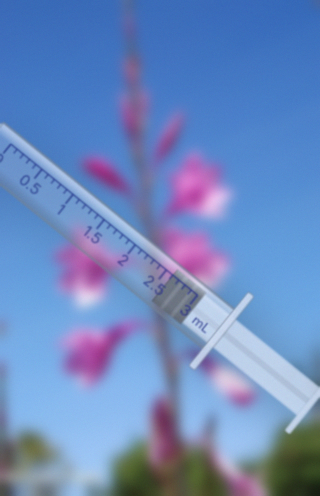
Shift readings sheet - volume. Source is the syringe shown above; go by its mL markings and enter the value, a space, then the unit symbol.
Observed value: 2.6 mL
